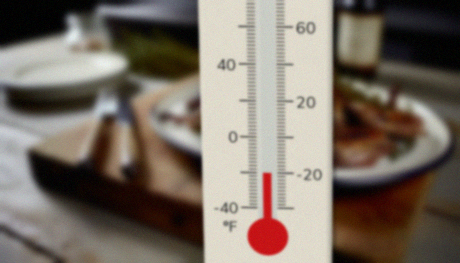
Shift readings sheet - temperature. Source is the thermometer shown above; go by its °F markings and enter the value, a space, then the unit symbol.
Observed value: -20 °F
